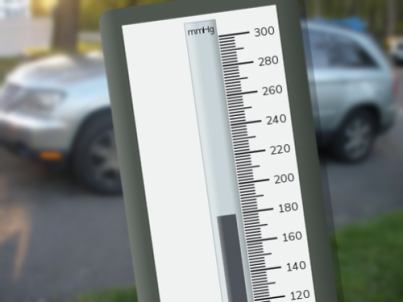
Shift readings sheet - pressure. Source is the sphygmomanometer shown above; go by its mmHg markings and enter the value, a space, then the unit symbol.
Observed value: 180 mmHg
